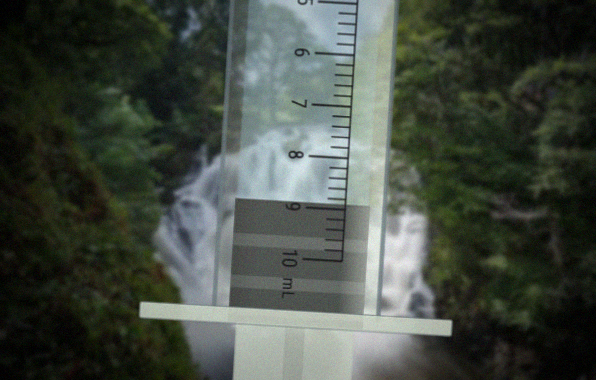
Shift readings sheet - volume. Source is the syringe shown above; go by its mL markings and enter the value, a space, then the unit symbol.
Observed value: 8.9 mL
